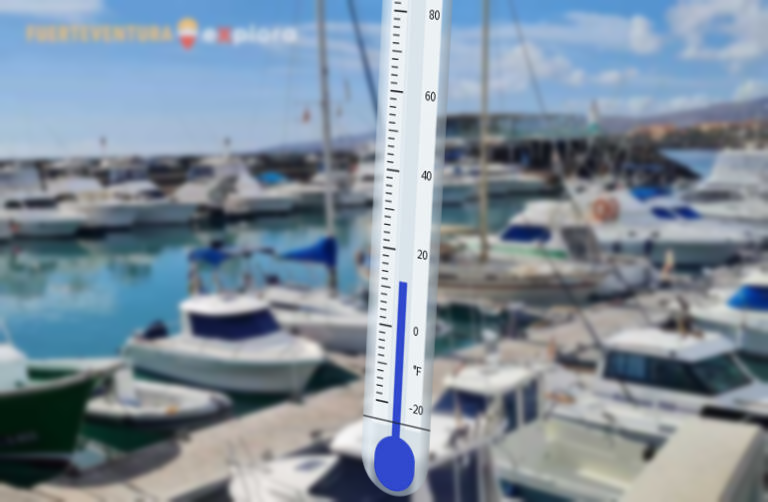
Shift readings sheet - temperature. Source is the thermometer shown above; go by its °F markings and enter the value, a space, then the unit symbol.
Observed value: 12 °F
